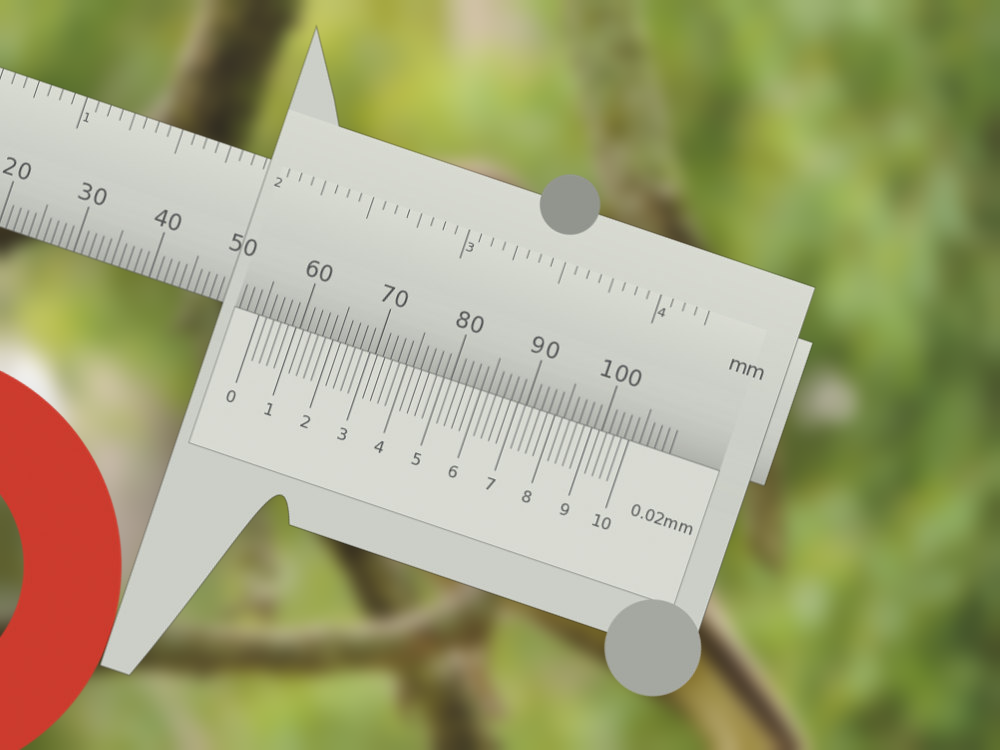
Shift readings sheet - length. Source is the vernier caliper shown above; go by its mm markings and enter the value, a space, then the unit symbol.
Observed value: 54.6 mm
